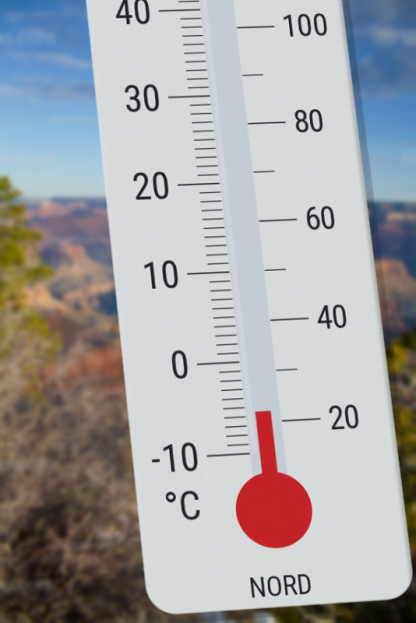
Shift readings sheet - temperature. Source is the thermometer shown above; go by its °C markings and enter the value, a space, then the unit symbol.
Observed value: -5.5 °C
